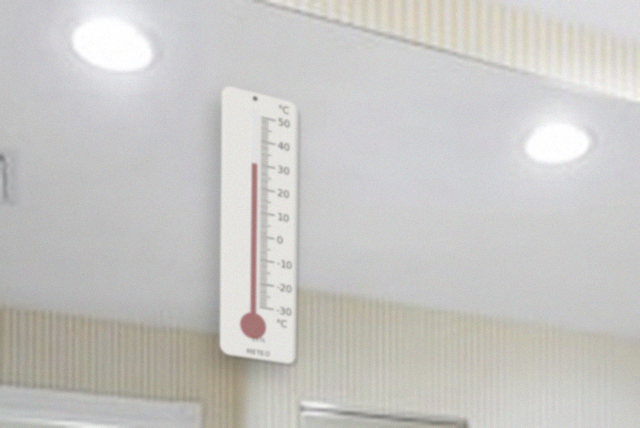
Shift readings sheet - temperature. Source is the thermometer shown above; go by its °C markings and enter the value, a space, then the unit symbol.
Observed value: 30 °C
